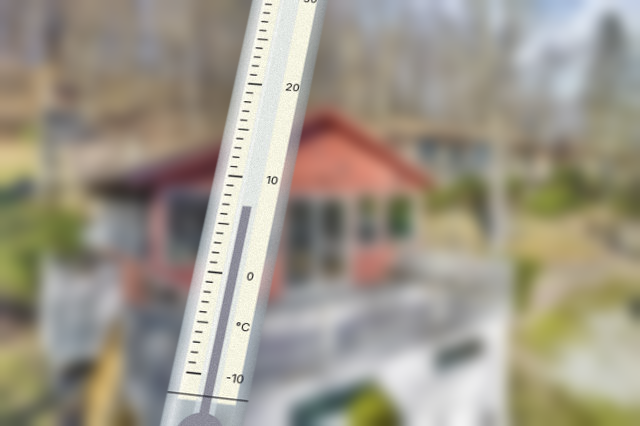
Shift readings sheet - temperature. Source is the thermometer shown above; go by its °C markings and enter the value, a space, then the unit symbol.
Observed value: 7 °C
